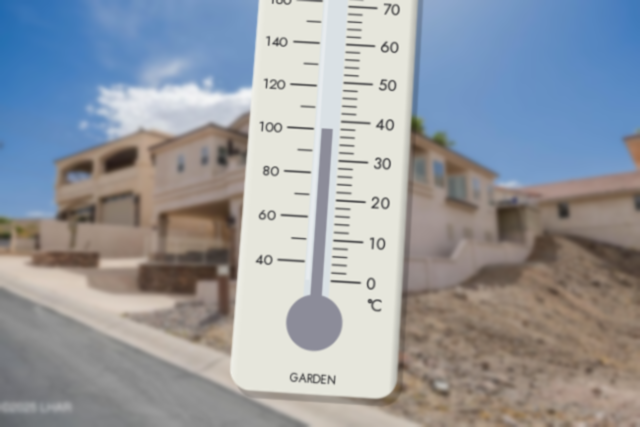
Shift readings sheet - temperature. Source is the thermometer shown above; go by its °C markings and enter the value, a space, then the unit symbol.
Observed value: 38 °C
